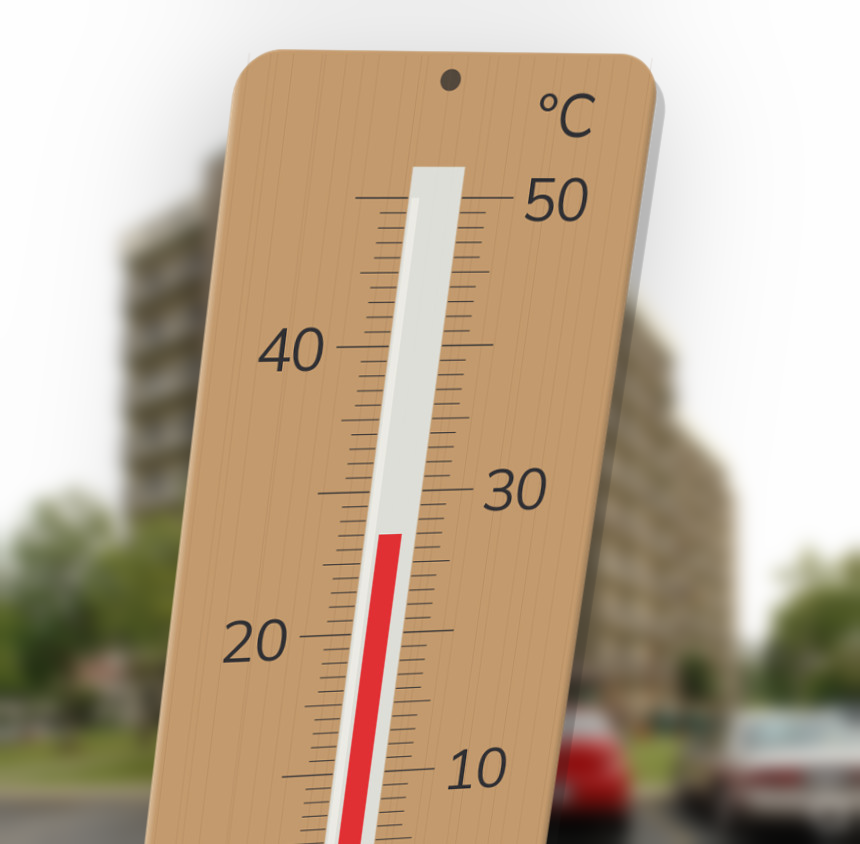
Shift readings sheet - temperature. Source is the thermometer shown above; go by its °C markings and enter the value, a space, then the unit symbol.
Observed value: 27 °C
